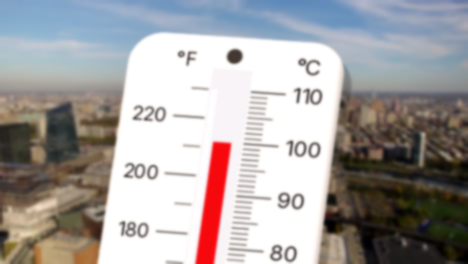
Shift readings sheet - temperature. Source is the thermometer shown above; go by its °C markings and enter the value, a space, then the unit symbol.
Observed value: 100 °C
